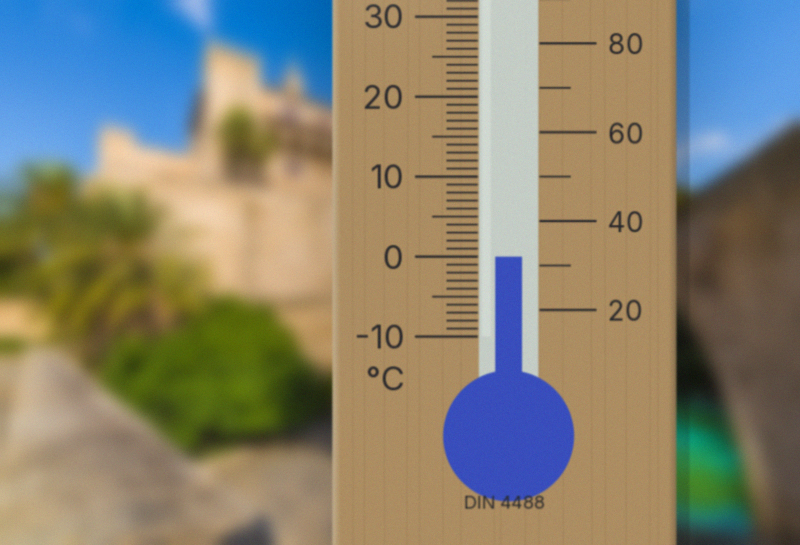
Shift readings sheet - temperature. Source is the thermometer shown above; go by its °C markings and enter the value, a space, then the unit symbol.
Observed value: 0 °C
